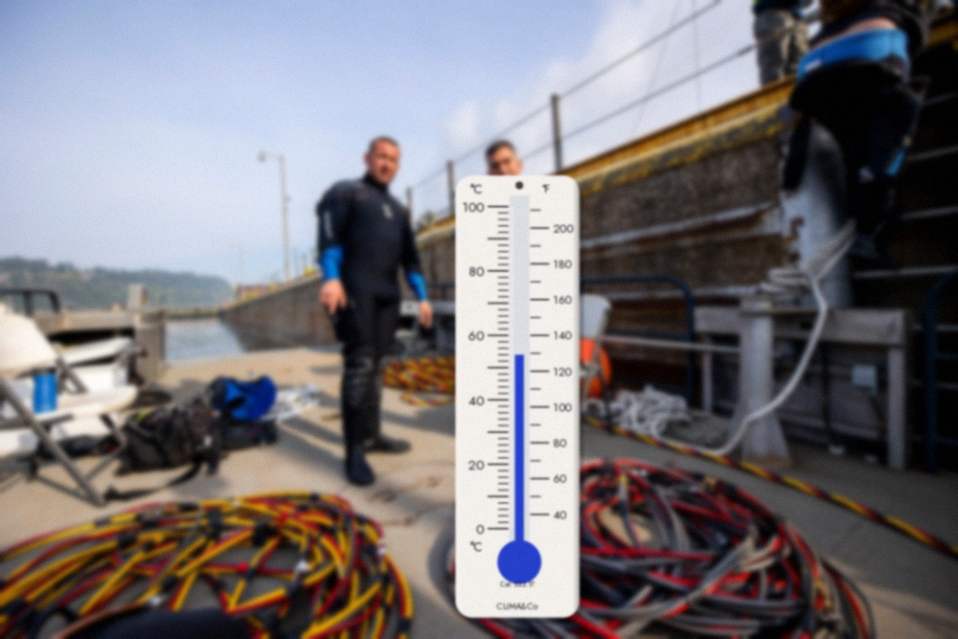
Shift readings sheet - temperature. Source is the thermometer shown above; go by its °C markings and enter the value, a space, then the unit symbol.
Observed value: 54 °C
